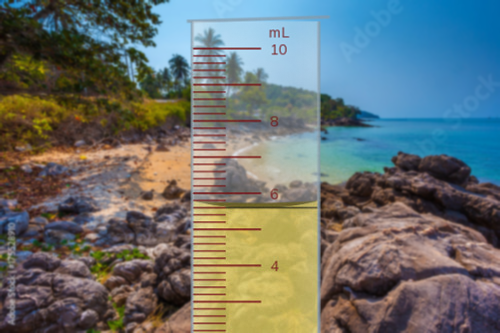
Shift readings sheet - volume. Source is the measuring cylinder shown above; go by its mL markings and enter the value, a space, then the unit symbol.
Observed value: 5.6 mL
